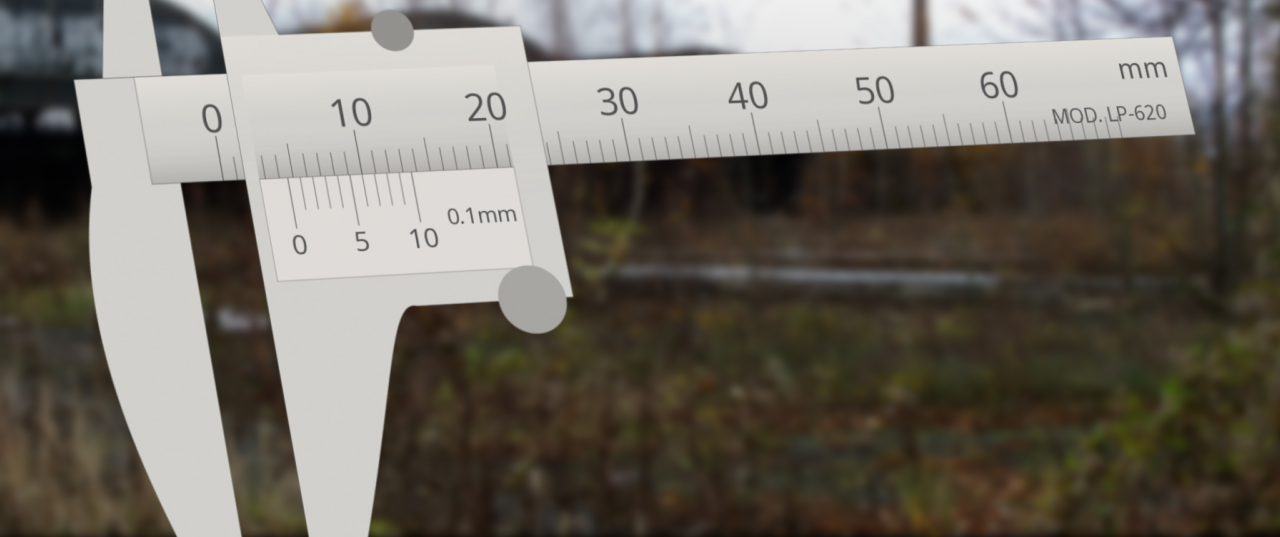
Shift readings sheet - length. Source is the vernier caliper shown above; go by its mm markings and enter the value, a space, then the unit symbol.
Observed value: 4.6 mm
